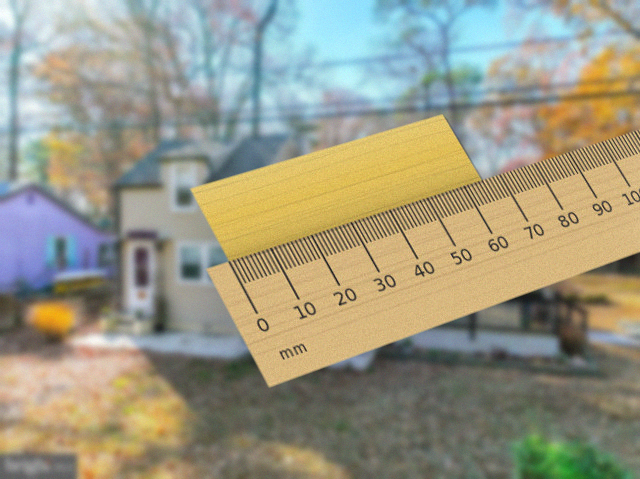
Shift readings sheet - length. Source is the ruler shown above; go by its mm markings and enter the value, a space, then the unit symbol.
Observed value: 65 mm
